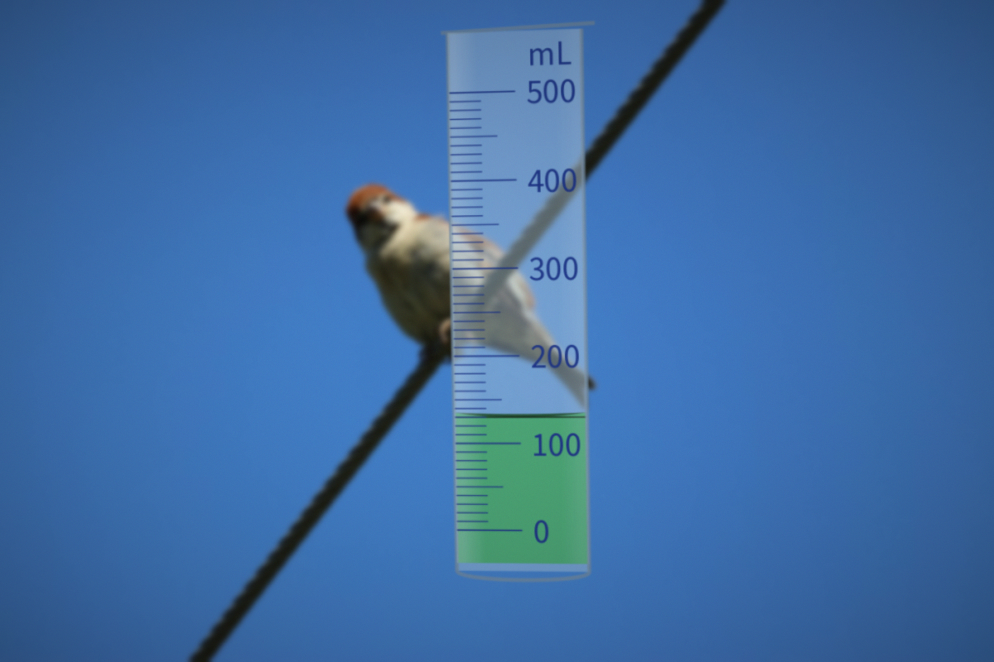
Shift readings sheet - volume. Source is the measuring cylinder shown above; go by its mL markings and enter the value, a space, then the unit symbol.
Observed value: 130 mL
